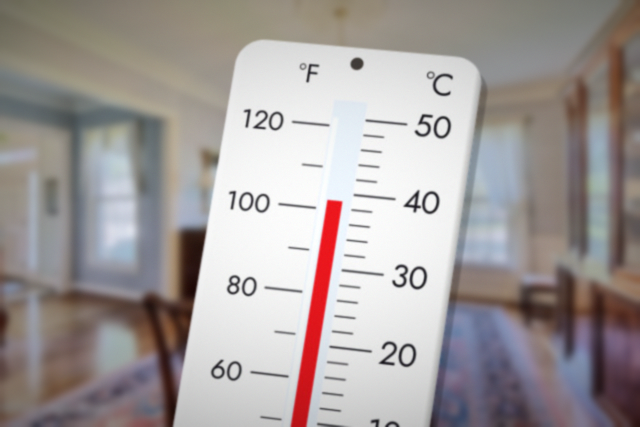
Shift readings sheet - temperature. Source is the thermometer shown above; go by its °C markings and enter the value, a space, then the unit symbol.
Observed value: 39 °C
